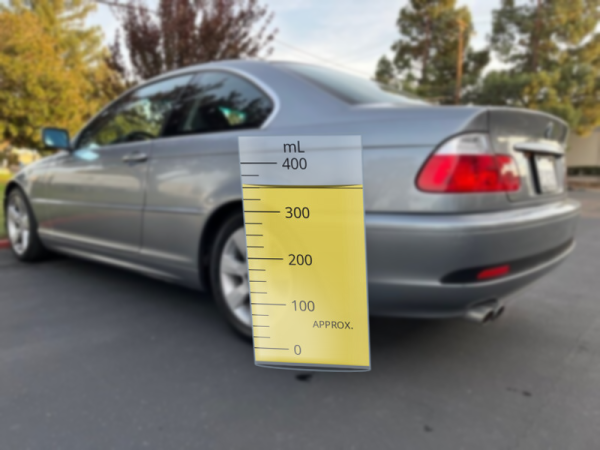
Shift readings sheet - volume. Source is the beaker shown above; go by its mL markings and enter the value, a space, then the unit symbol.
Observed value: 350 mL
